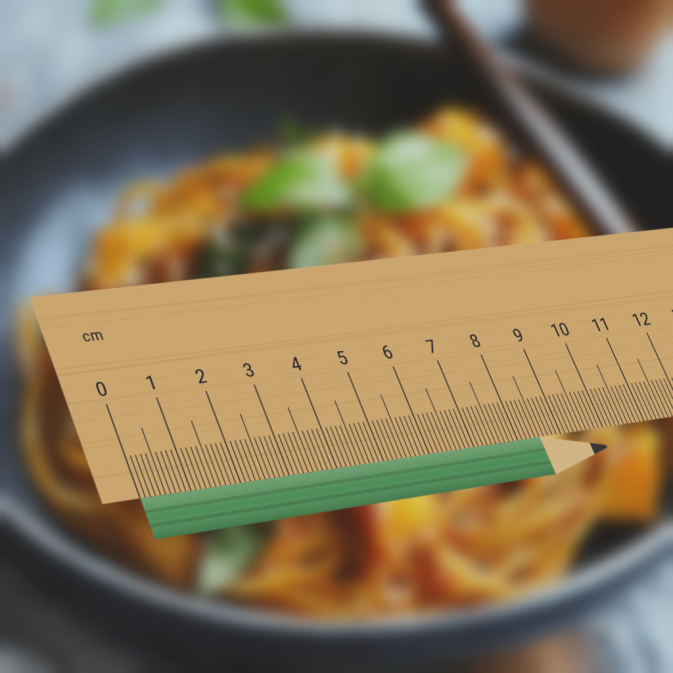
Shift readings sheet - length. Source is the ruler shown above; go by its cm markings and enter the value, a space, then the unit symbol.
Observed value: 9.9 cm
